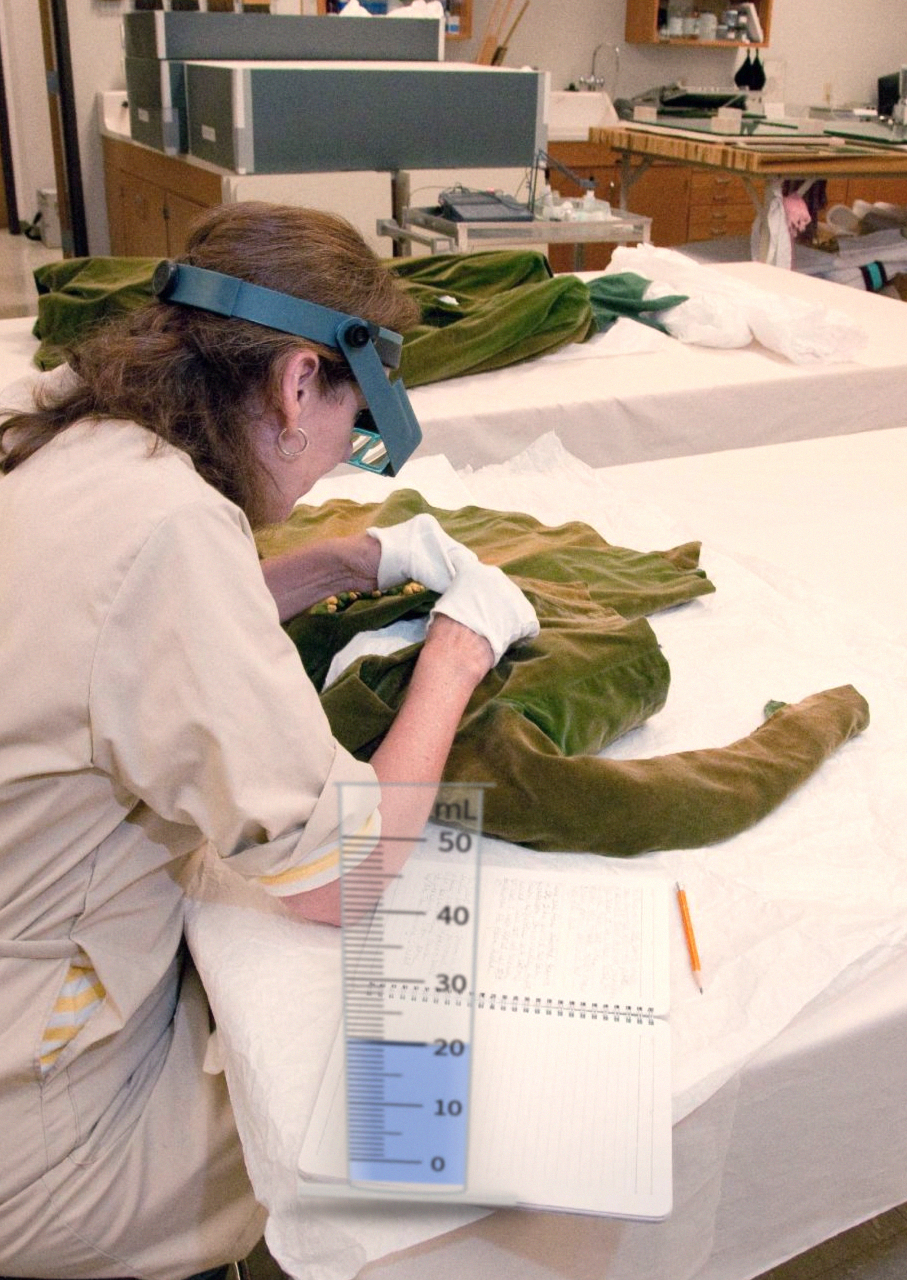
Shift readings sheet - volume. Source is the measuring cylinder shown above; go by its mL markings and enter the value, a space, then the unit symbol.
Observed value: 20 mL
